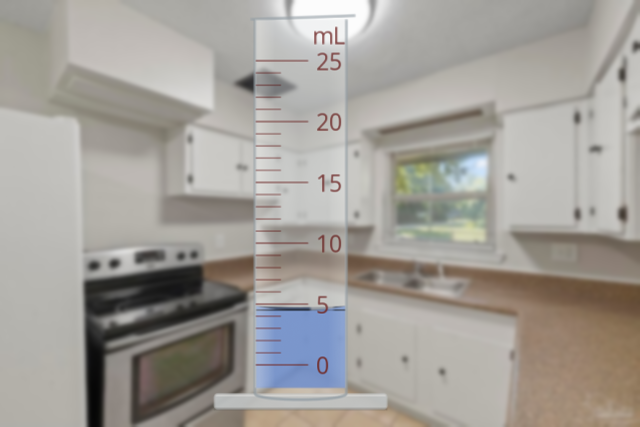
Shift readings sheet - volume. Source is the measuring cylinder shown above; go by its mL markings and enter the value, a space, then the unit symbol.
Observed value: 4.5 mL
